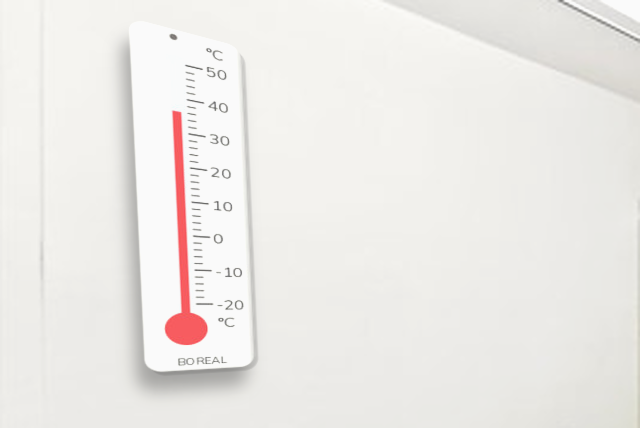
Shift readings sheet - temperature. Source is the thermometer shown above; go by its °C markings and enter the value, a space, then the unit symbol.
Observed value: 36 °C
